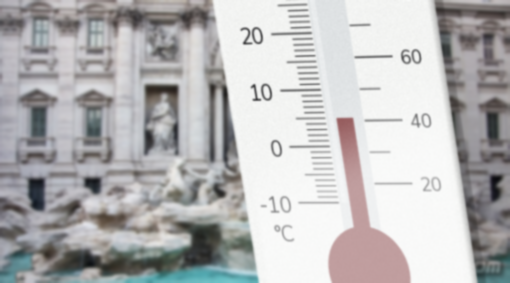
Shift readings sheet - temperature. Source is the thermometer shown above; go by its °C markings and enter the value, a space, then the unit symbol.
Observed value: 5 °C
